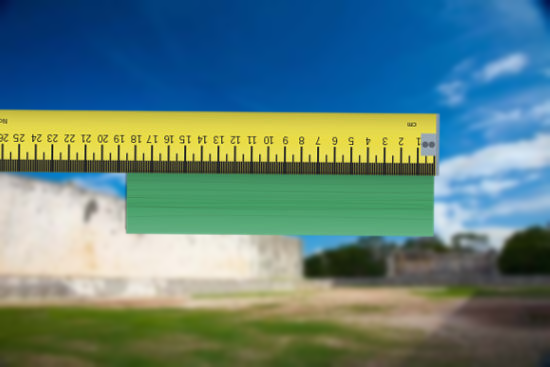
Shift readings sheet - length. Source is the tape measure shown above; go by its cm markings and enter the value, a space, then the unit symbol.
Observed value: 18.5 cm
